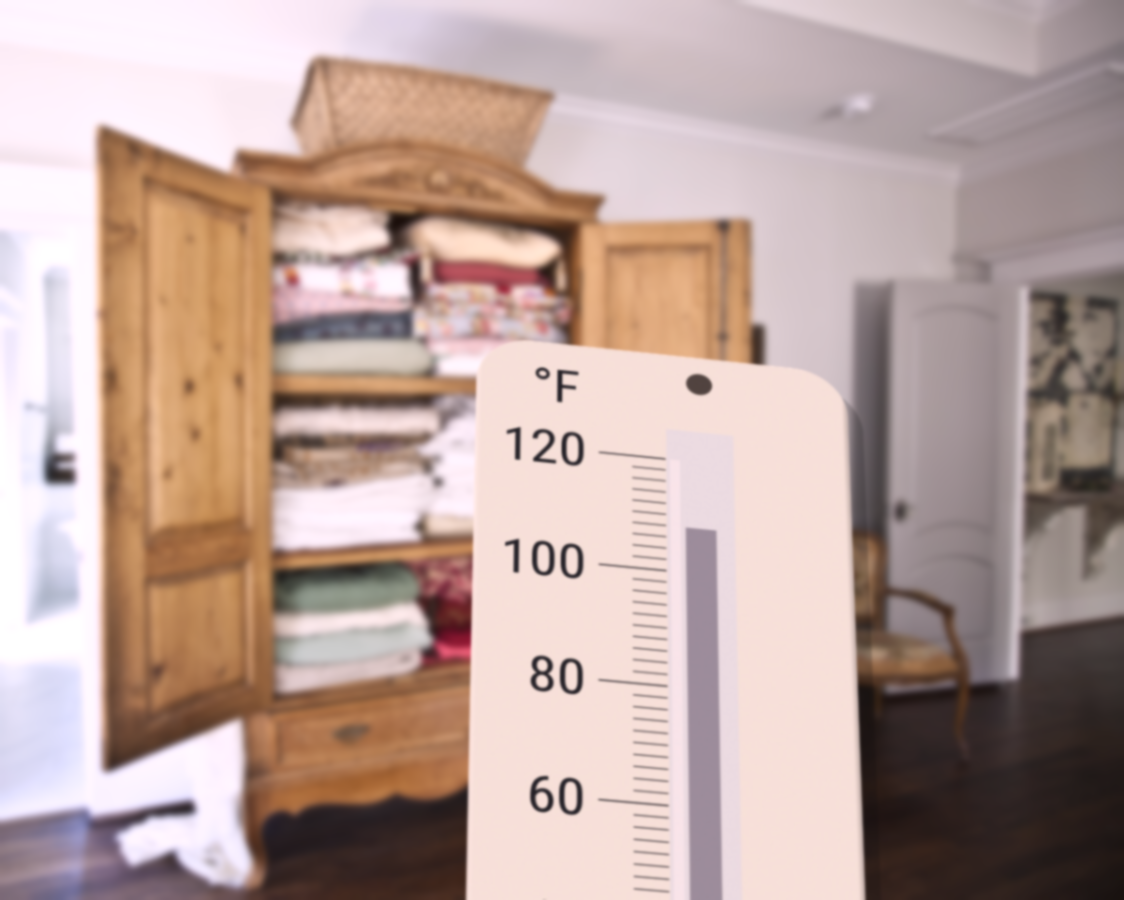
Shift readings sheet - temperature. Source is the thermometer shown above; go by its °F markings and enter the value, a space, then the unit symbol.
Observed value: 108 °F
